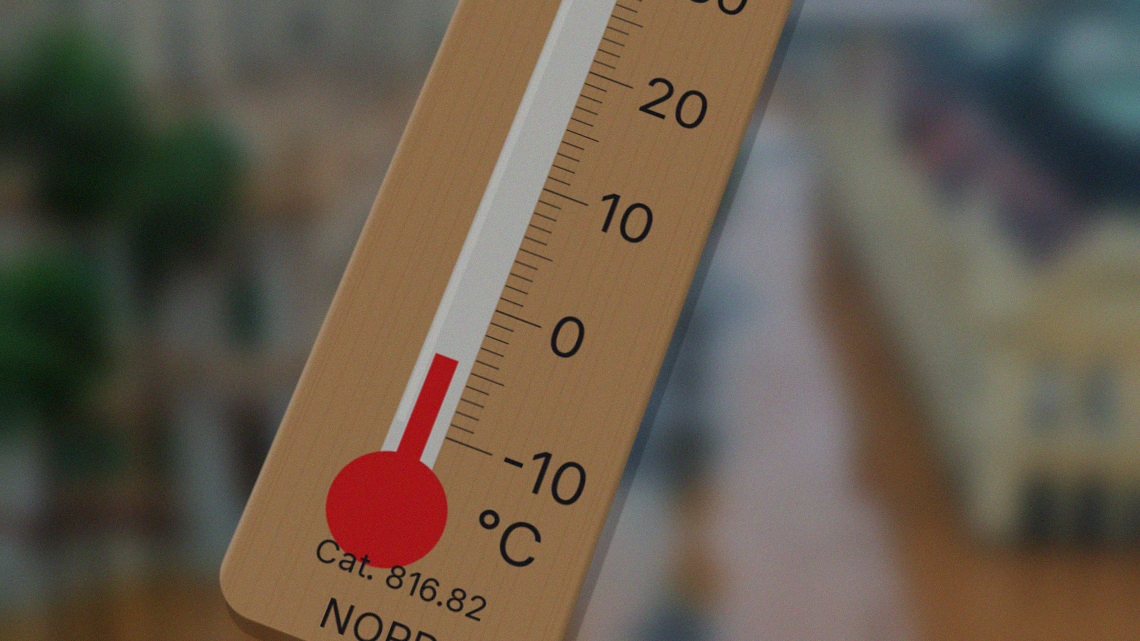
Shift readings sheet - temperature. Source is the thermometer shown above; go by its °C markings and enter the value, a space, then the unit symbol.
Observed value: -4.5 °C
